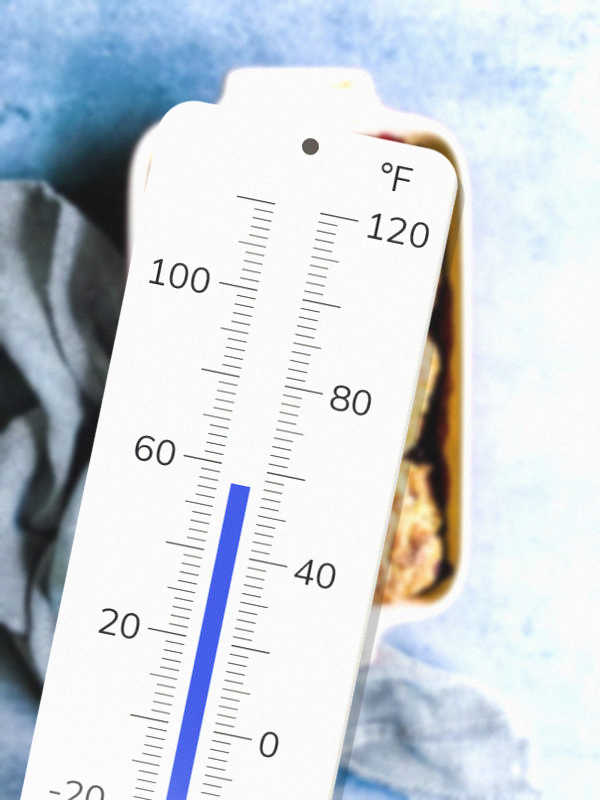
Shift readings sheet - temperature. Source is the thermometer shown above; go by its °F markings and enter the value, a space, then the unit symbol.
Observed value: 56 °F
